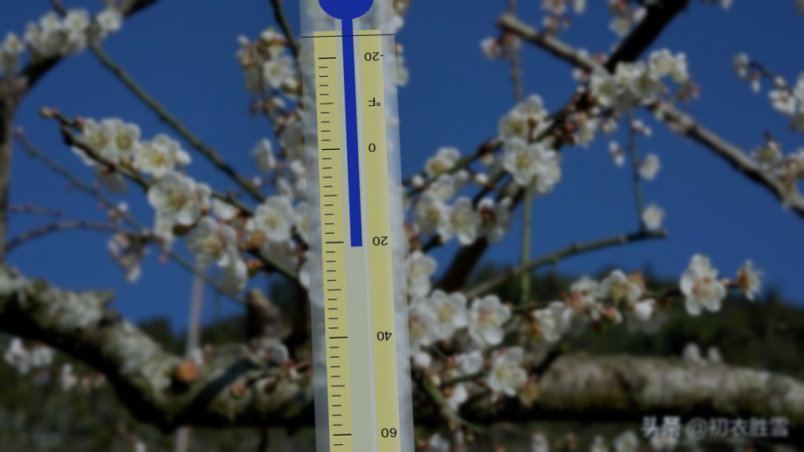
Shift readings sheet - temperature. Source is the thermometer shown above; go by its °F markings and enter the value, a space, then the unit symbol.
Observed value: 21 °F
